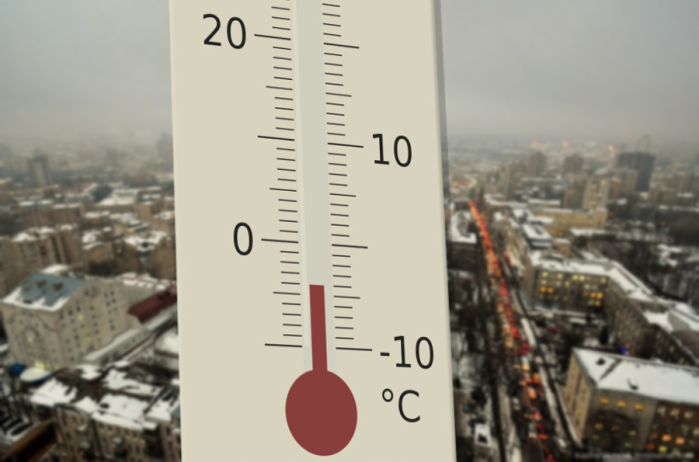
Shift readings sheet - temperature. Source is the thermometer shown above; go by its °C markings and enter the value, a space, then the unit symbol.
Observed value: -4 °C
